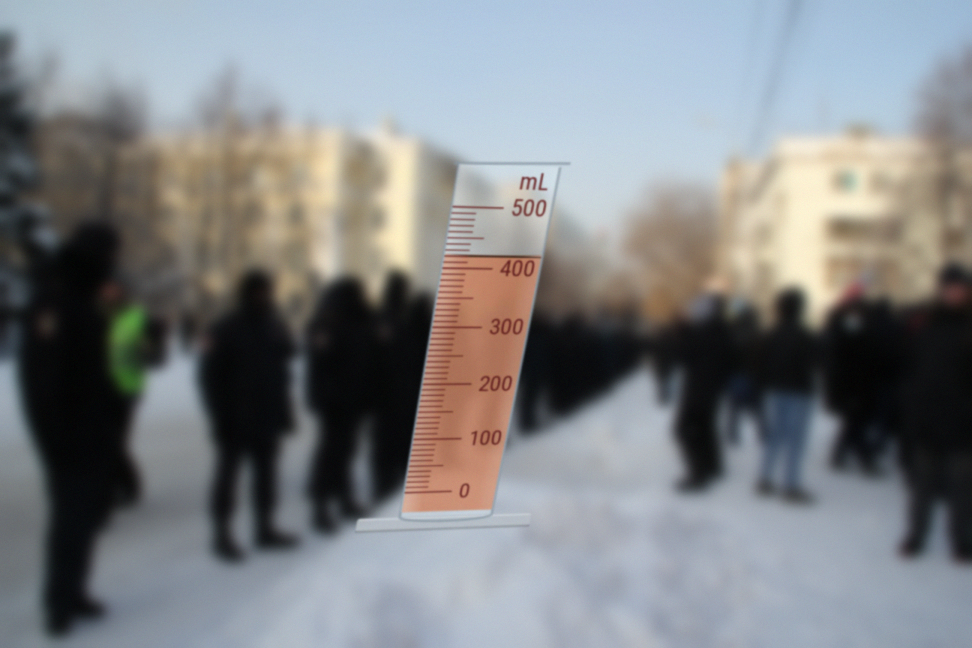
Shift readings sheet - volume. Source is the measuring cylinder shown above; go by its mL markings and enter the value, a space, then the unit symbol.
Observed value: 420 mL
